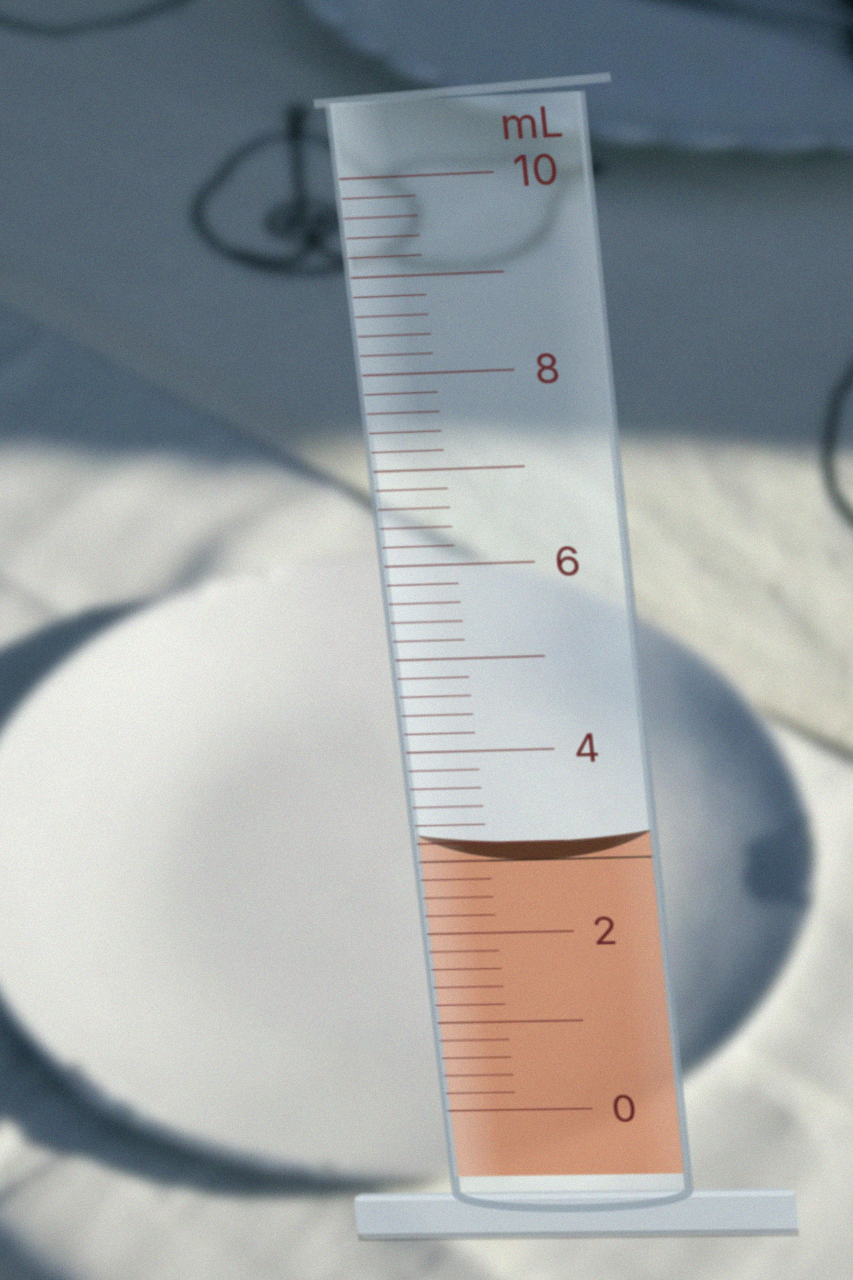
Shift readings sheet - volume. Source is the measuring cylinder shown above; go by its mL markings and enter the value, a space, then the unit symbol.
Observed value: 2.8 mL
